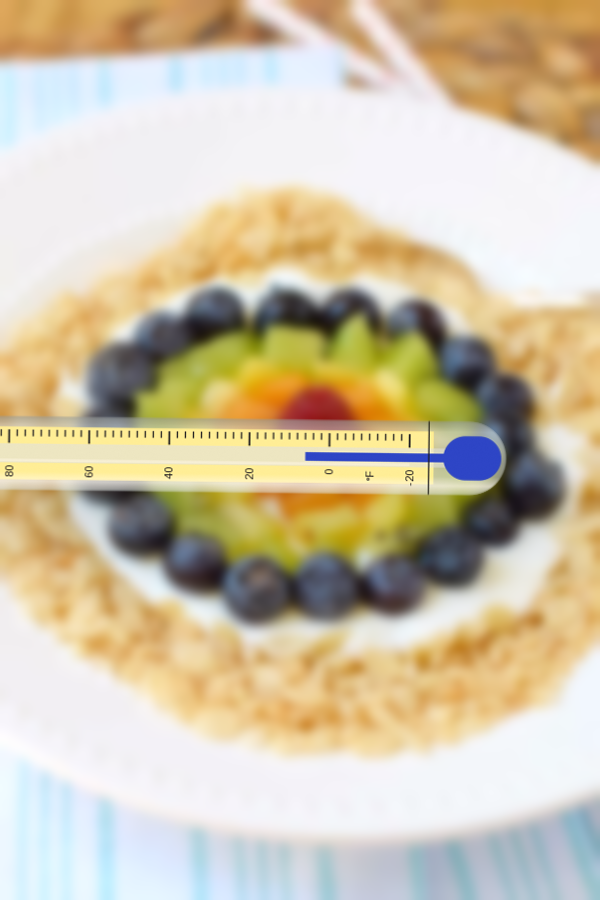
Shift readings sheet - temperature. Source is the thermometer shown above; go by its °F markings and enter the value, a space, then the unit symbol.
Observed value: 6 °F
